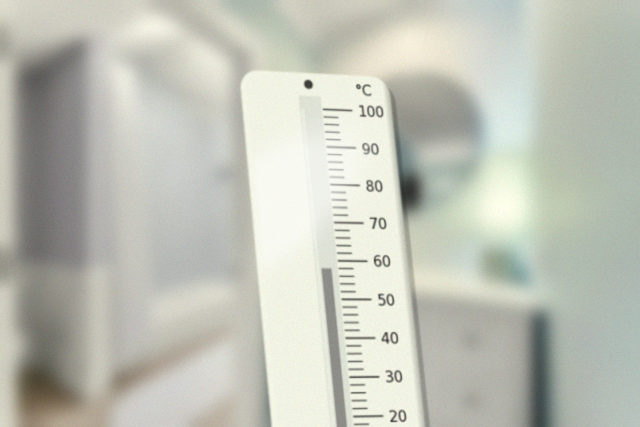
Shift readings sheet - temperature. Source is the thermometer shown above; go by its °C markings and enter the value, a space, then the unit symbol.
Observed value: 58 °C
